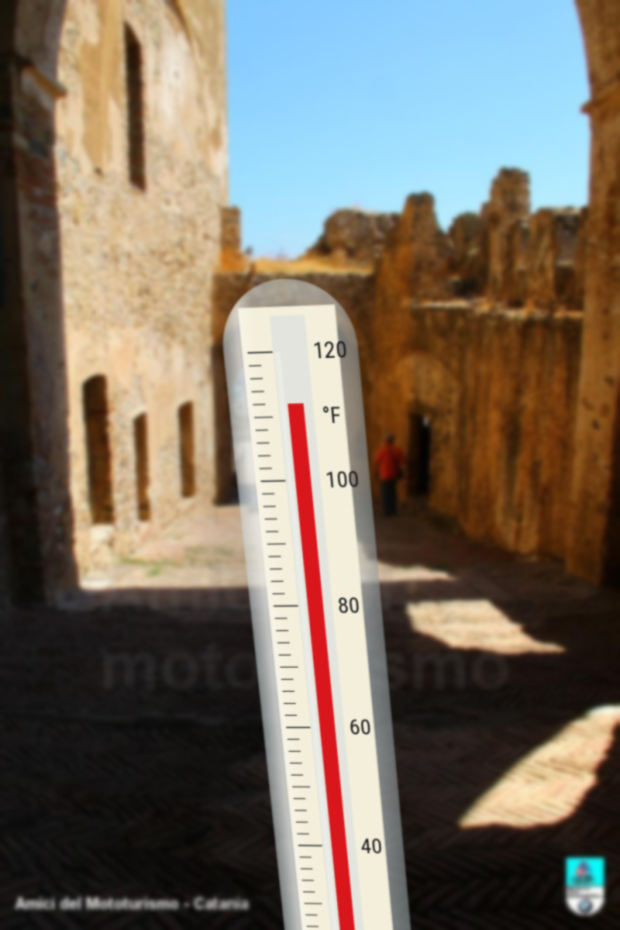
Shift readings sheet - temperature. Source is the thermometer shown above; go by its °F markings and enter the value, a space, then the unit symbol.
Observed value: 112 °F
